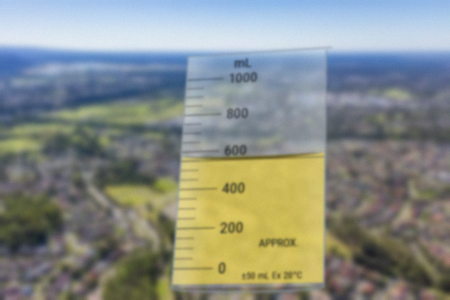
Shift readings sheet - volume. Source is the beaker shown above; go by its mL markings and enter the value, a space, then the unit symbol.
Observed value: 550 mL
